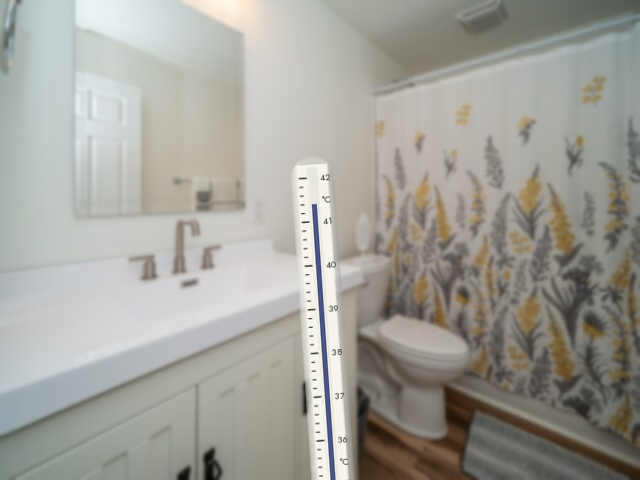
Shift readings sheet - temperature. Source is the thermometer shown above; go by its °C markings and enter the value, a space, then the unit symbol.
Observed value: 41.4 °C
